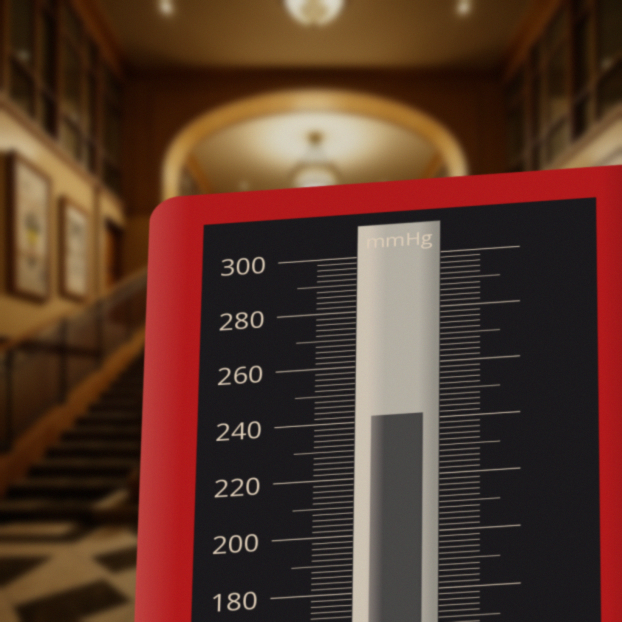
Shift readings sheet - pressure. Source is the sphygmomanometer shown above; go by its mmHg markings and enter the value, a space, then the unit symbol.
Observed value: 242 mmHg
